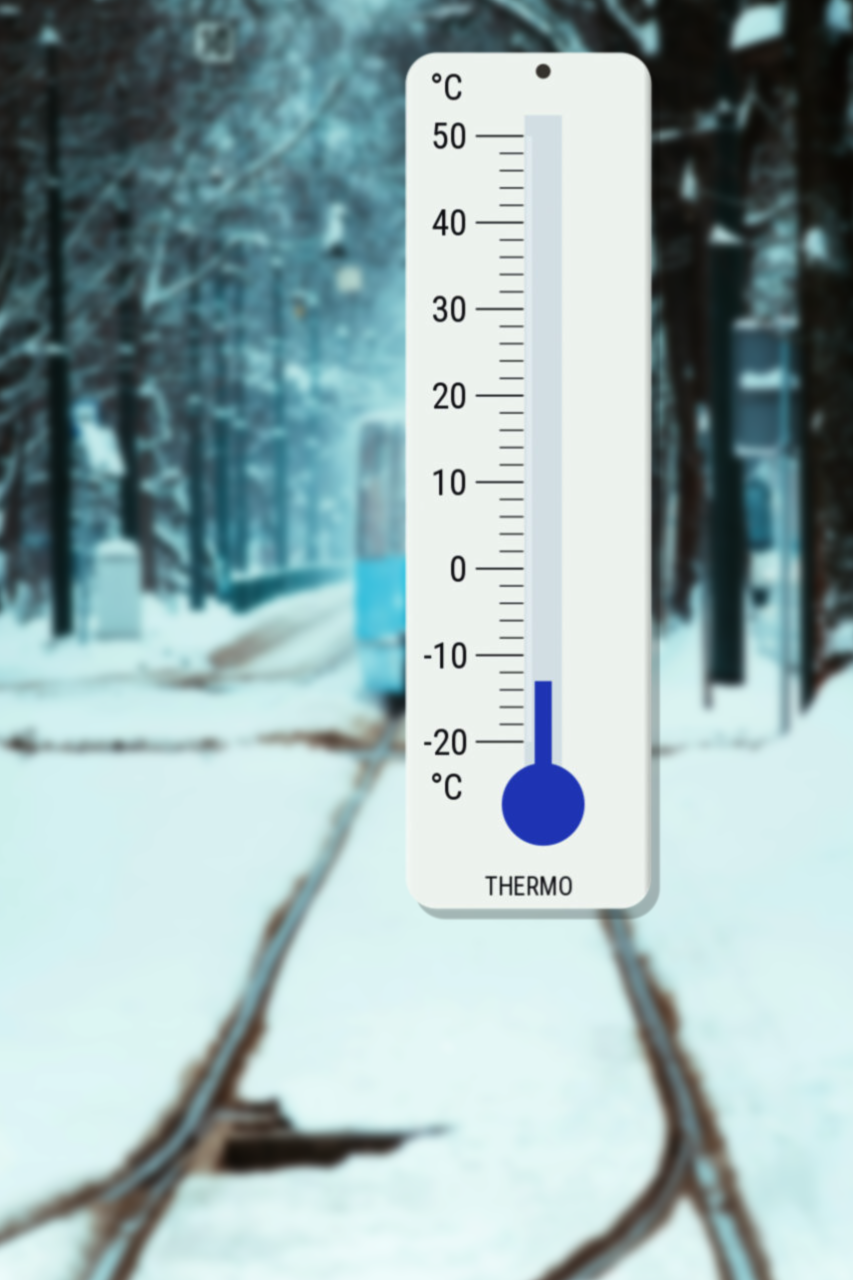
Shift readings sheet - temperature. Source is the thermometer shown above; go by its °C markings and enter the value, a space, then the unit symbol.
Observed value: -13 °C
